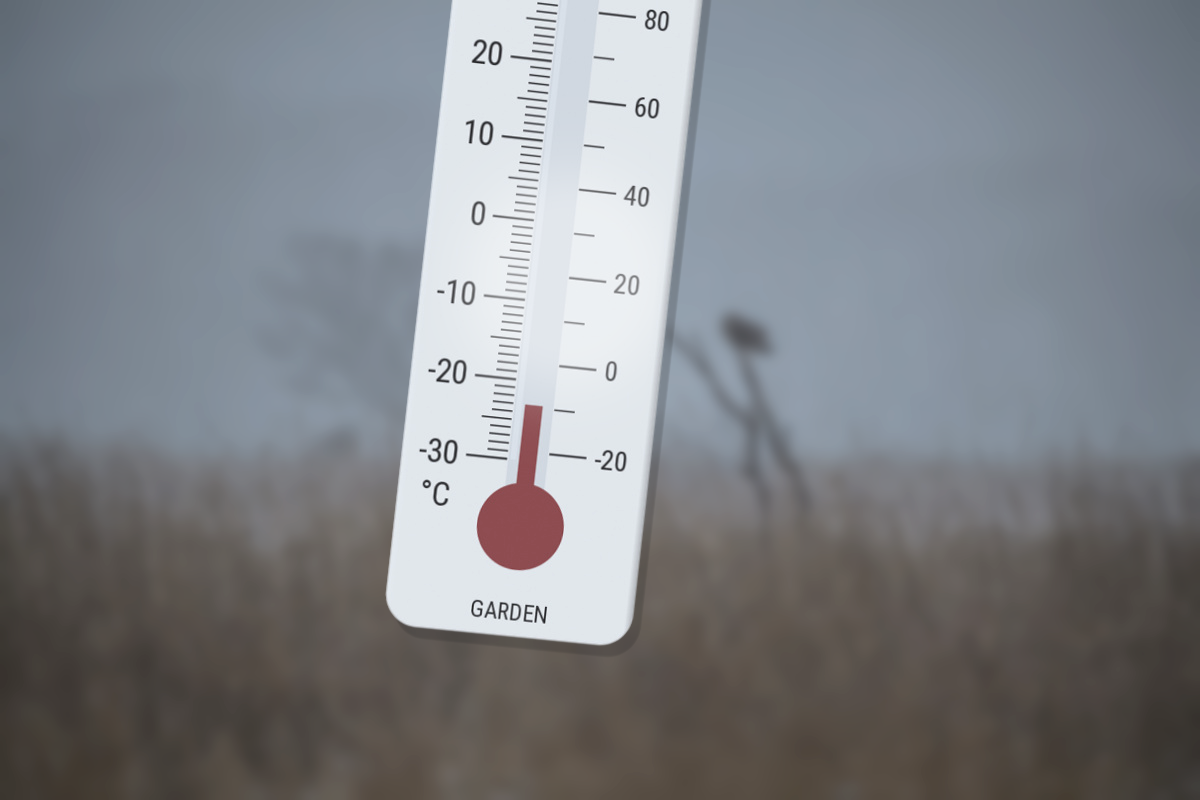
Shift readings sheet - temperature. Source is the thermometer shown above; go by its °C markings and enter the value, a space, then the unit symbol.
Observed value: -23 °C
